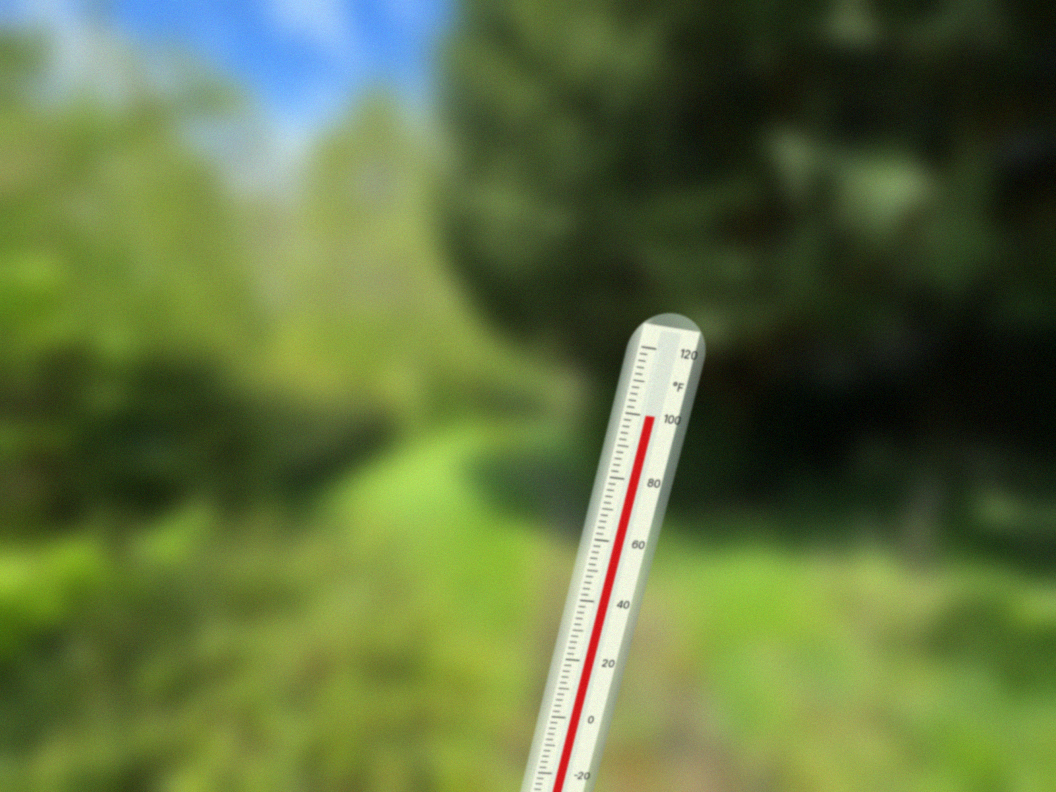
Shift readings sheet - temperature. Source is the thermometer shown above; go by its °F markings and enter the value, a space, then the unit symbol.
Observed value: 100 °F
